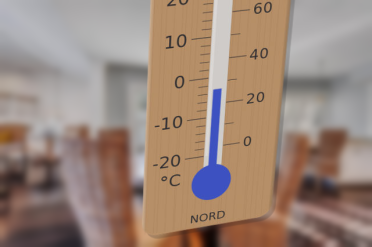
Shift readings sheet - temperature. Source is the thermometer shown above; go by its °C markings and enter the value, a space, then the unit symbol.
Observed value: -3 °C
